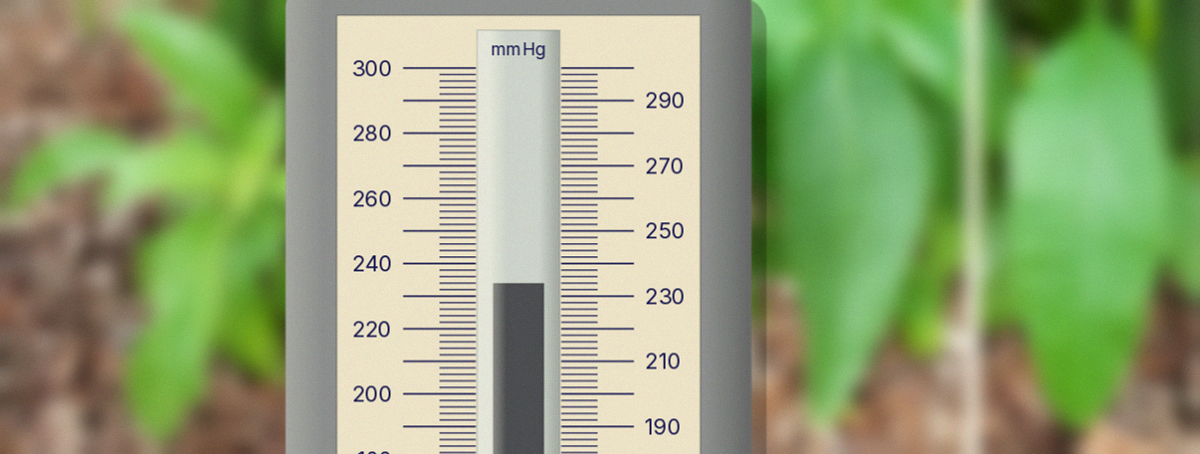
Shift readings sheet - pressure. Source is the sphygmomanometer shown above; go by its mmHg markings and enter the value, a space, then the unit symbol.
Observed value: 234 mmHg
